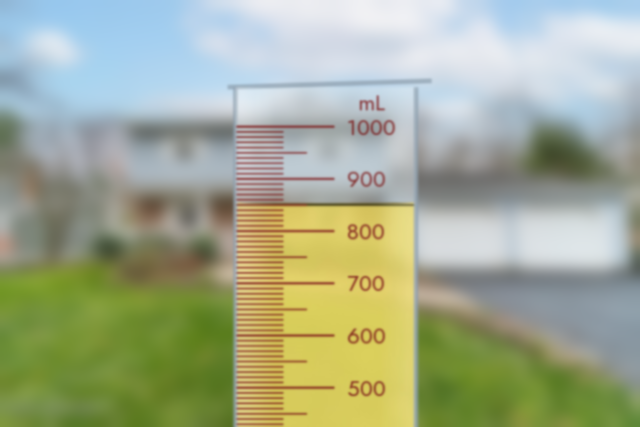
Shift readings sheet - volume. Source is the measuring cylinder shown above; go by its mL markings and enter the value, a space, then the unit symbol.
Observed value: 850 mL
